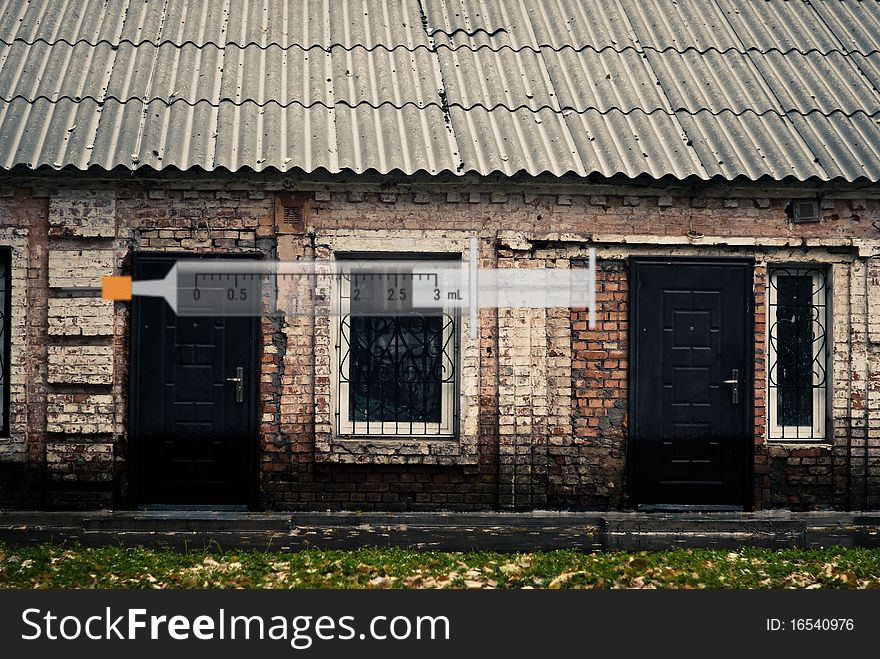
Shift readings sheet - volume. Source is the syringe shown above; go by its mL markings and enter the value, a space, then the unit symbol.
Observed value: 2.2 mL
